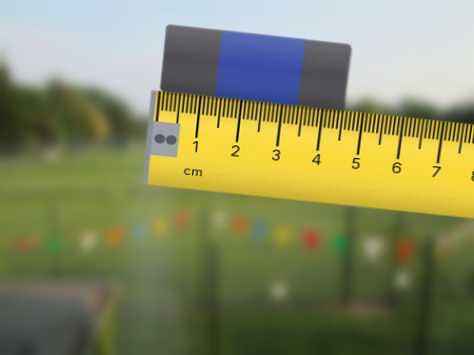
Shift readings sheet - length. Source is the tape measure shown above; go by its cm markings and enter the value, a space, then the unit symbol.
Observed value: 4.5 cm
